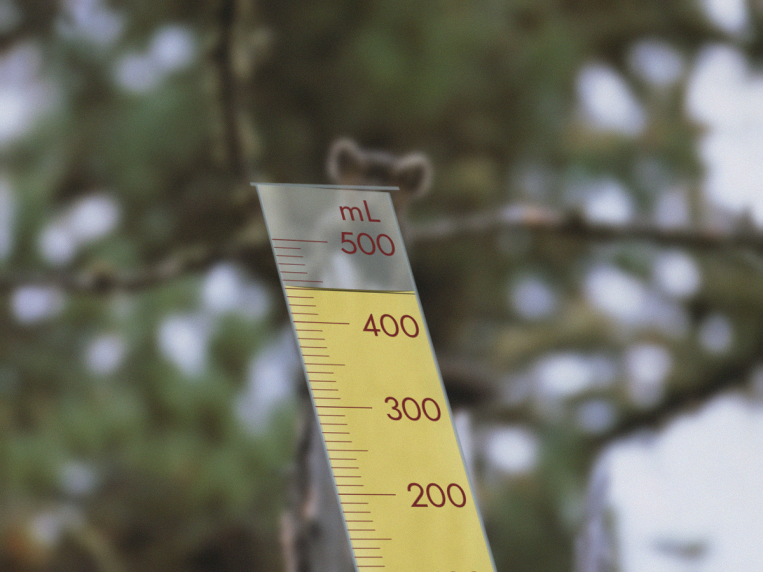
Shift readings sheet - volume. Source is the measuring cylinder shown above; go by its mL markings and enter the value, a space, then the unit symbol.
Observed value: 440 mL
